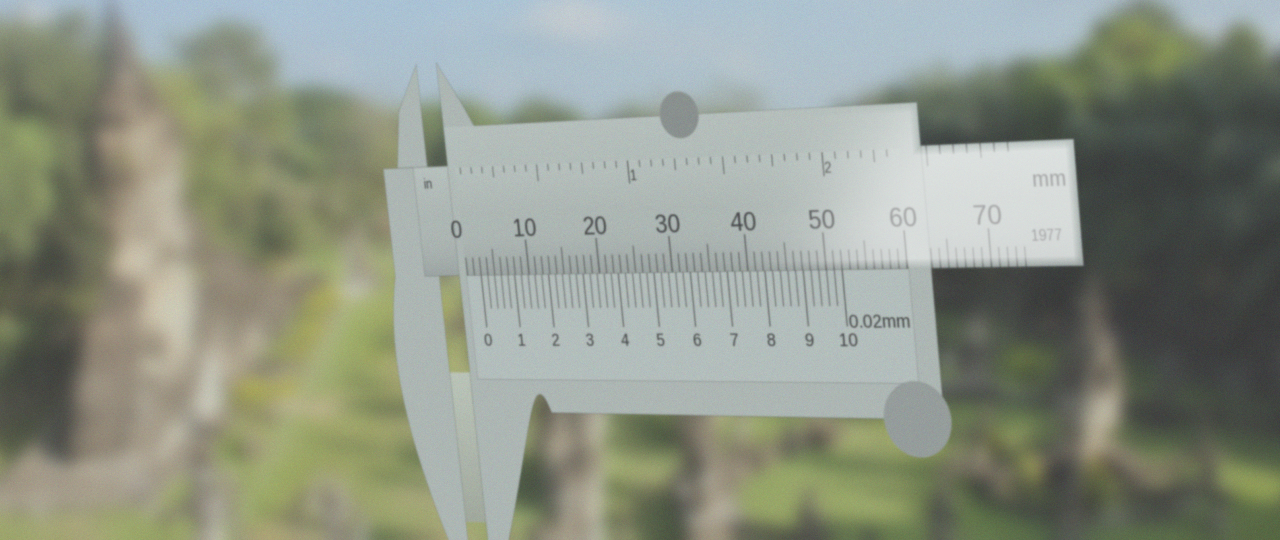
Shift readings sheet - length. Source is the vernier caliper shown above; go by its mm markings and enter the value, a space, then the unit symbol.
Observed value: 3.0 mm
